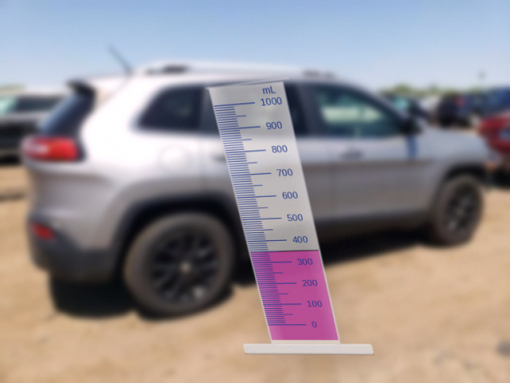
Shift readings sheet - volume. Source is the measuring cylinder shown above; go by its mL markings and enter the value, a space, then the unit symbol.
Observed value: 350 mL
